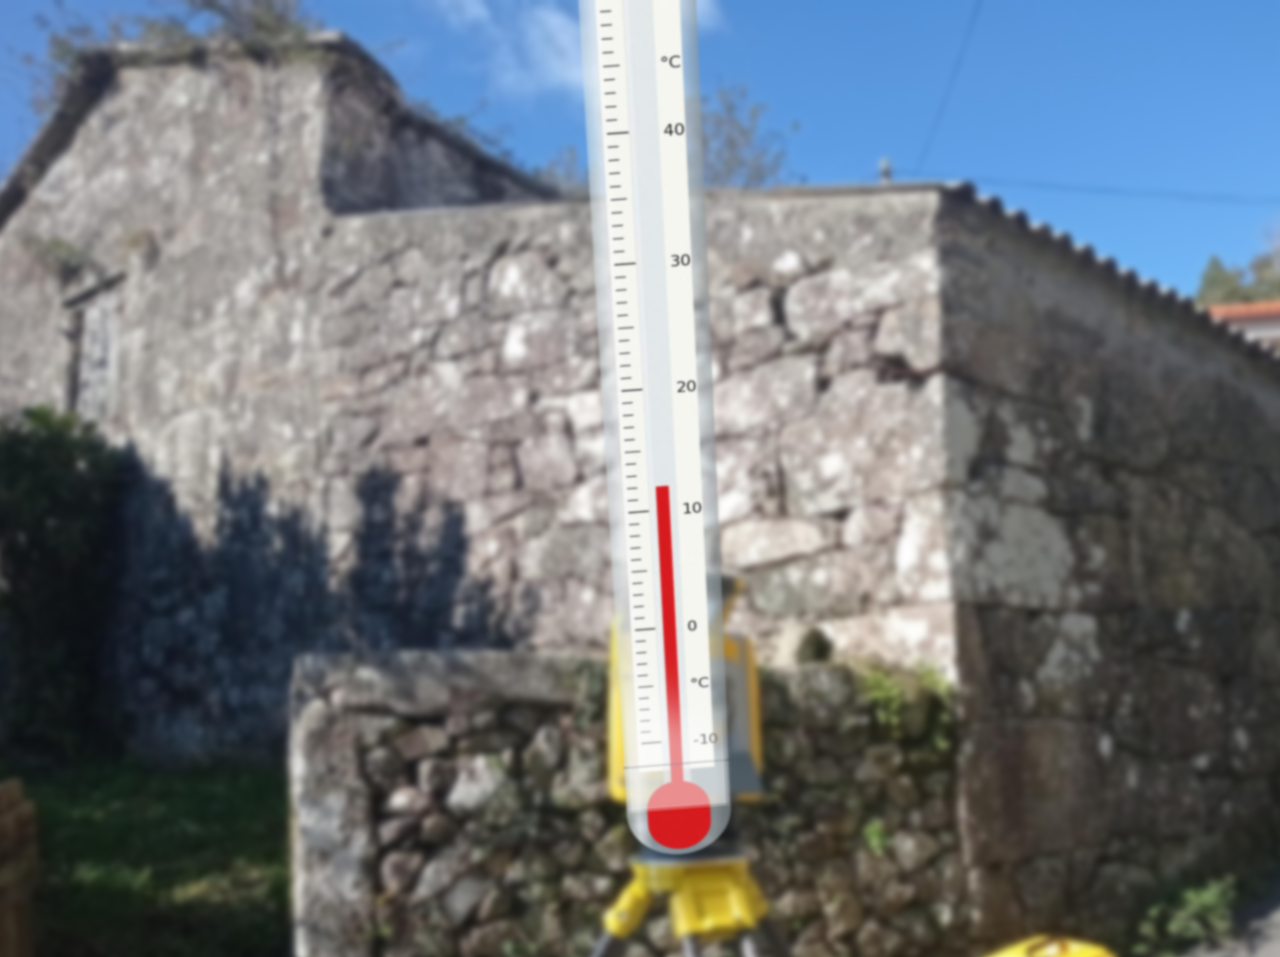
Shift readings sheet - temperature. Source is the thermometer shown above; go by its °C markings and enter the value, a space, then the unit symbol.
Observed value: 12 °C
